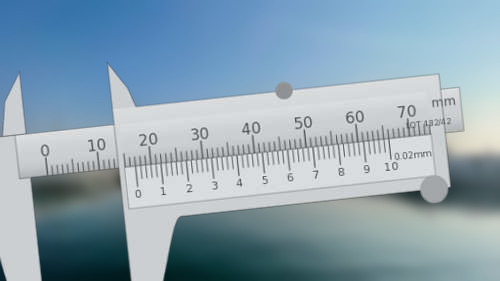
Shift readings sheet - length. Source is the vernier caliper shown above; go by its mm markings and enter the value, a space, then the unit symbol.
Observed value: 17.0 mm
